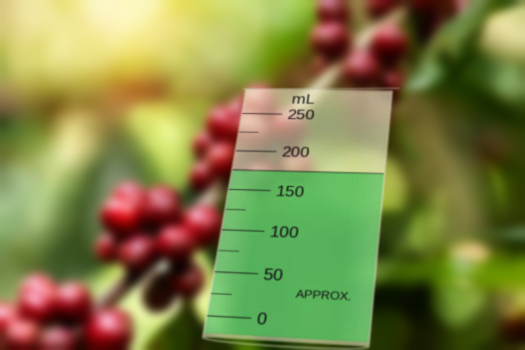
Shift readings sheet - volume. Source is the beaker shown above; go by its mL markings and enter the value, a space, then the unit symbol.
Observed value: 175 mL
